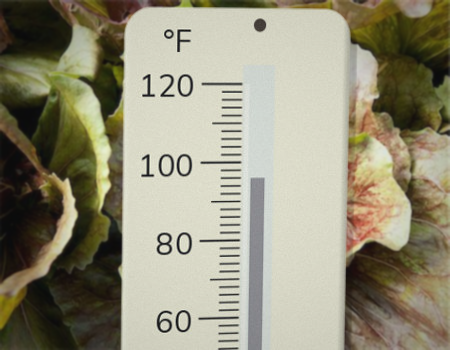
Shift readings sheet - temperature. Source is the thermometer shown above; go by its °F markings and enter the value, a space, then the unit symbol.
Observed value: 96 °F
